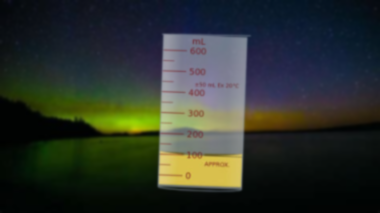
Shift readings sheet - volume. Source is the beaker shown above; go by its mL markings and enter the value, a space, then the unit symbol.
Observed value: 100 mL
